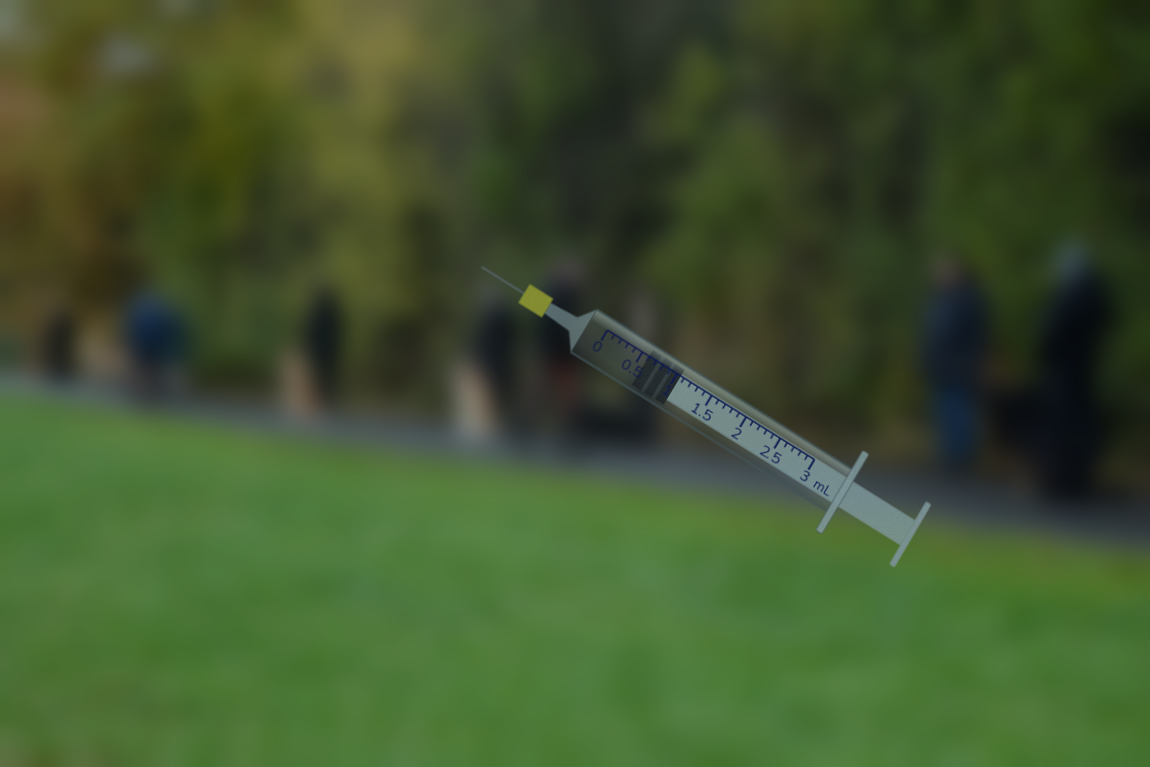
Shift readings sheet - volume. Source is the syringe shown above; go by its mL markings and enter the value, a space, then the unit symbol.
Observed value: 0.6 mL
